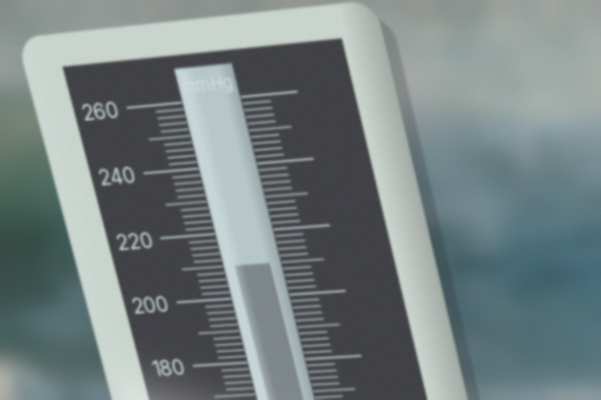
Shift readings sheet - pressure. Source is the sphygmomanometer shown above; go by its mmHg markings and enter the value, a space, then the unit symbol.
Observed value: 210 mmHg
